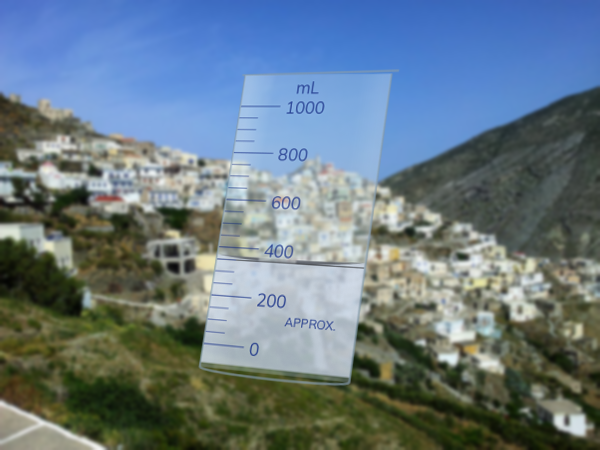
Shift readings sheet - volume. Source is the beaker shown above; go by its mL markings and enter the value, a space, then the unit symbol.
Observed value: 350 mL
